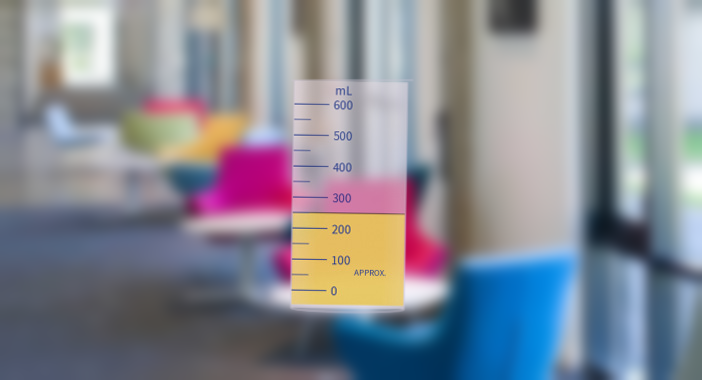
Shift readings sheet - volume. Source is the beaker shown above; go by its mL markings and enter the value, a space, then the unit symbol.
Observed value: 250 mL
